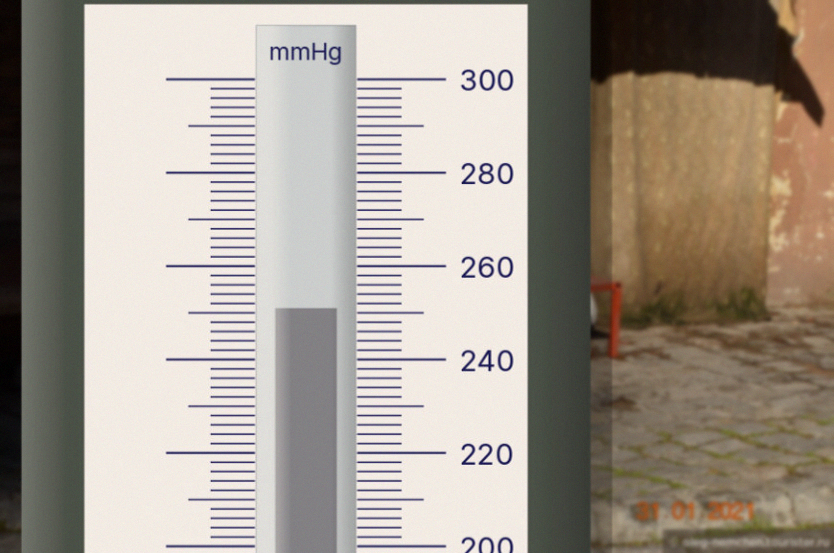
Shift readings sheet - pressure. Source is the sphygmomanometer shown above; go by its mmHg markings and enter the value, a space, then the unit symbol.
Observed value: 251 mmHg
